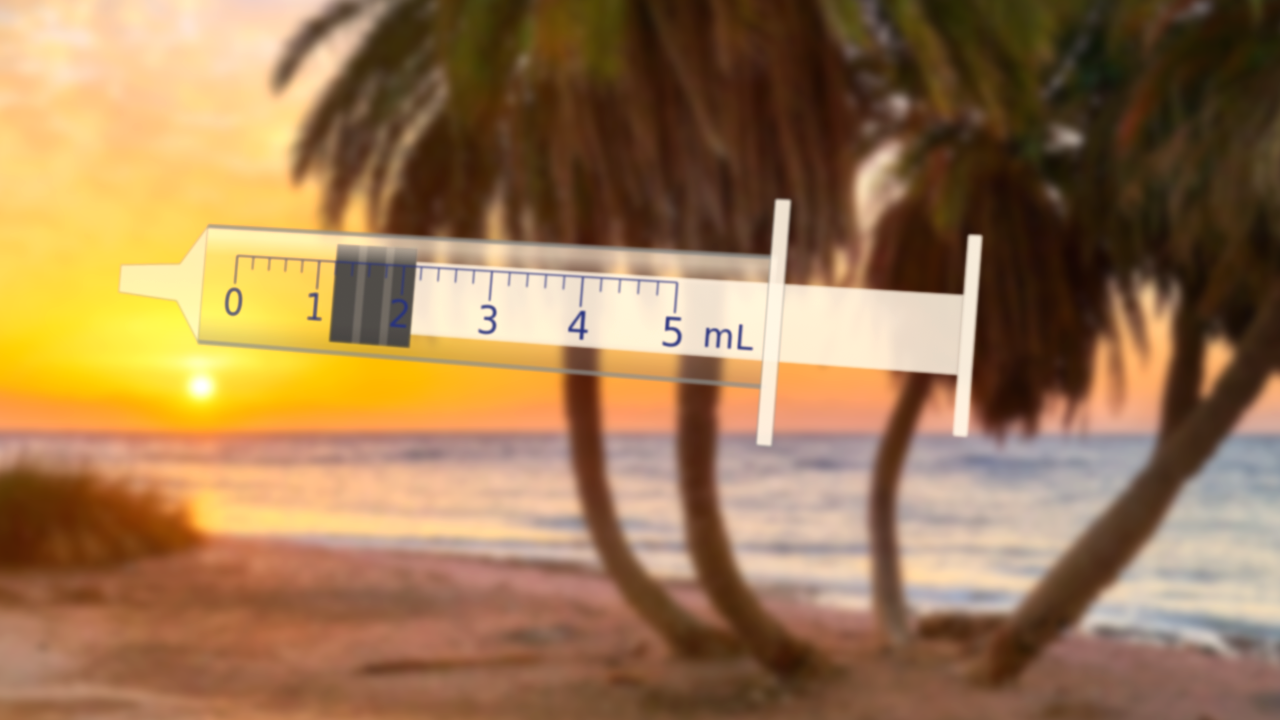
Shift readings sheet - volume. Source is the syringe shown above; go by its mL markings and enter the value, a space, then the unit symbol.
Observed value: 1.2 mL
